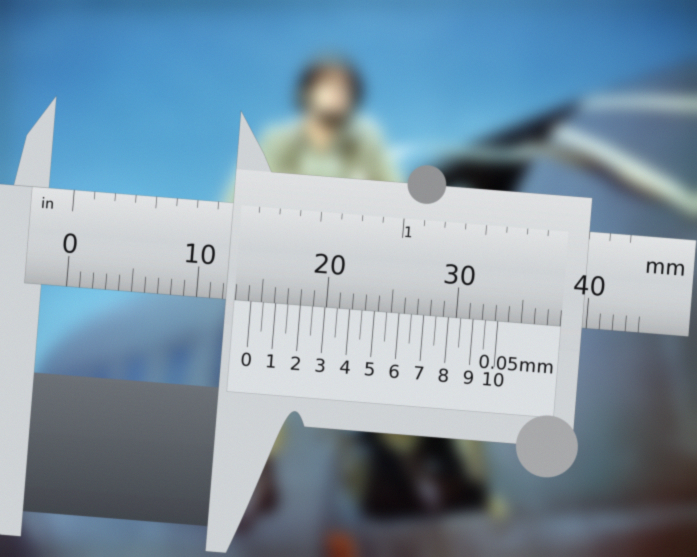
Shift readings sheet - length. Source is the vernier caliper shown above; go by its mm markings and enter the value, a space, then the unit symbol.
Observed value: 14.2 mm
